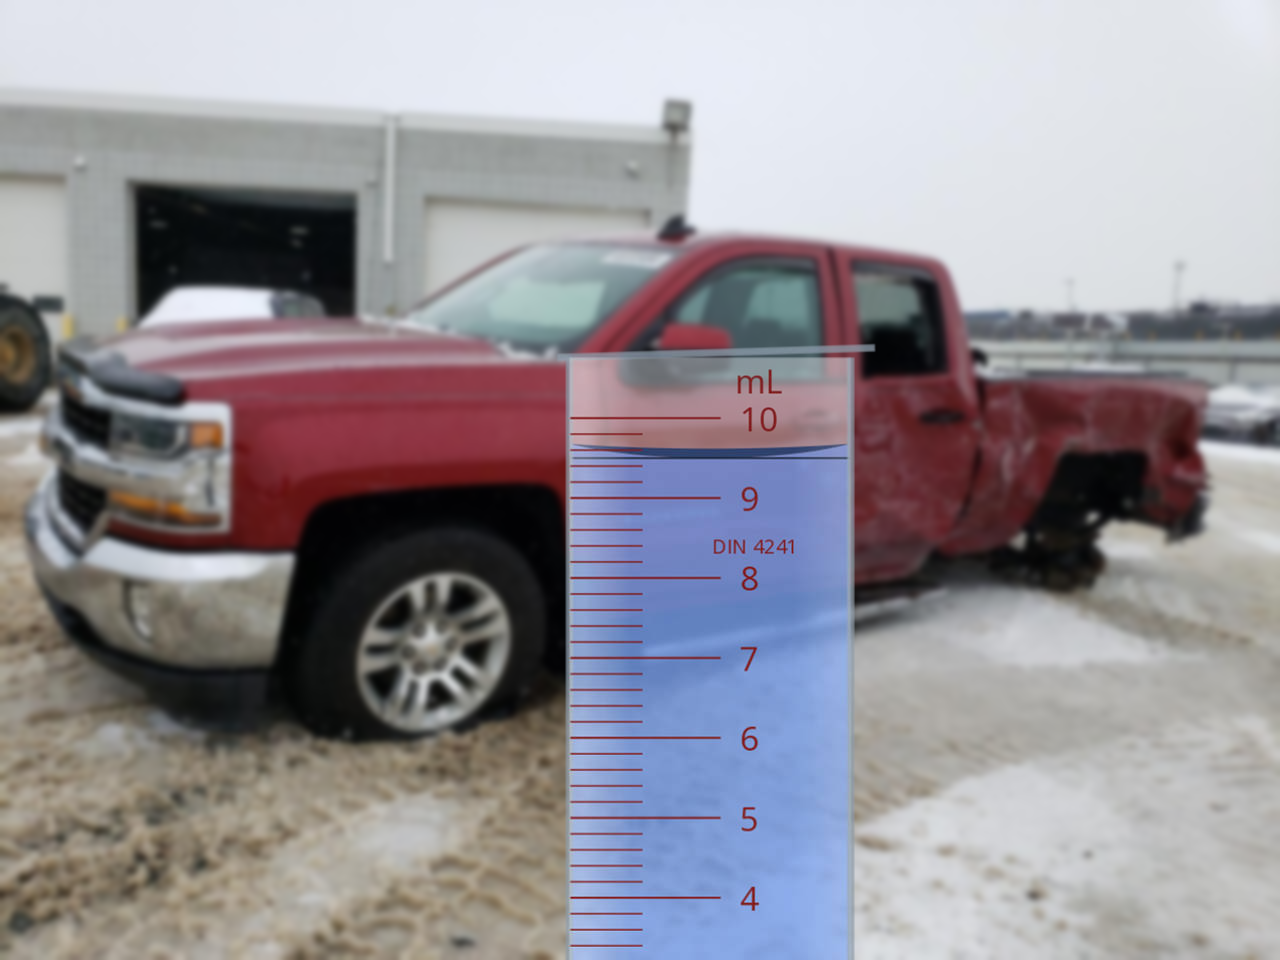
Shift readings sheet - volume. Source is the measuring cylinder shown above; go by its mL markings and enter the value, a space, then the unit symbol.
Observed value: 9.5 mL
